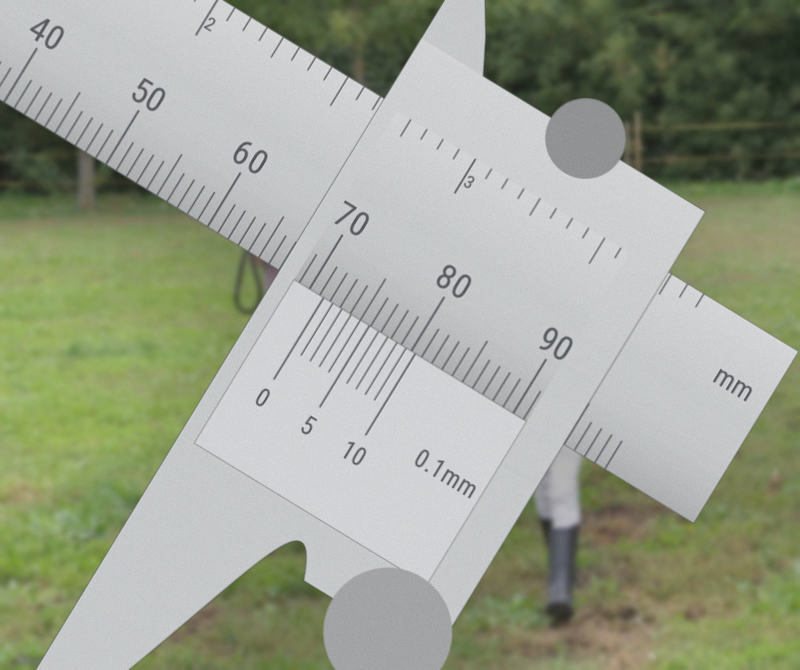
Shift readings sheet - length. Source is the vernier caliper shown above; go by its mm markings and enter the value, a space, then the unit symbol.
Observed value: 71.4 mm
